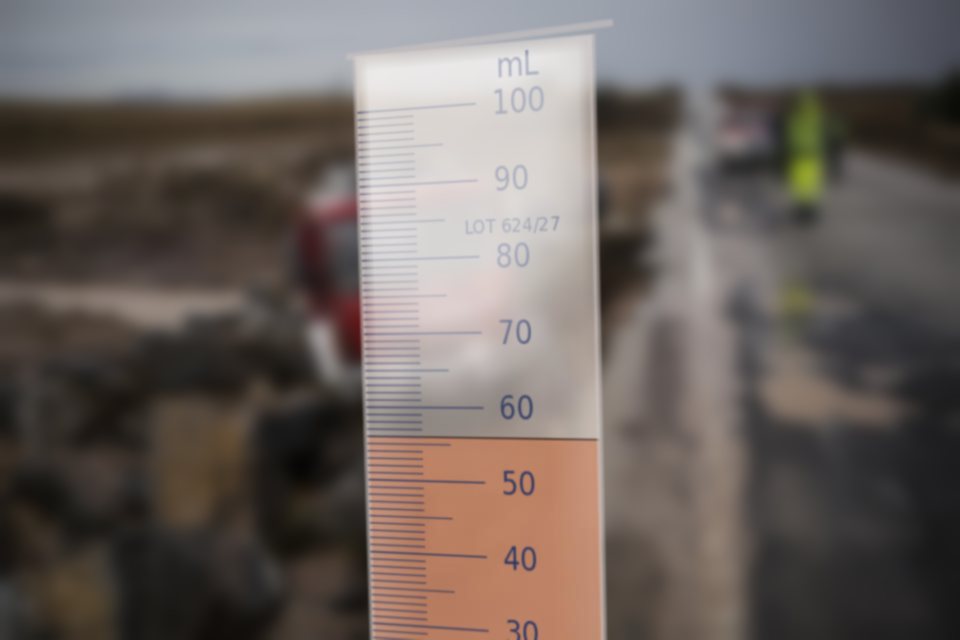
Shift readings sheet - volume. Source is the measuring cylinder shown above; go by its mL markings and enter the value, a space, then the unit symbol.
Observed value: 56 mL
